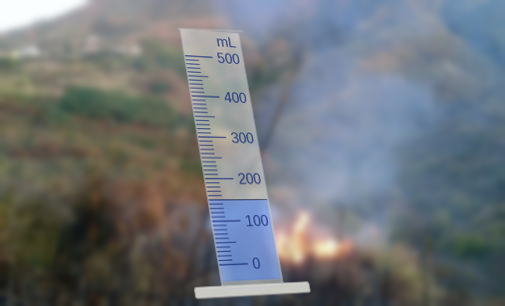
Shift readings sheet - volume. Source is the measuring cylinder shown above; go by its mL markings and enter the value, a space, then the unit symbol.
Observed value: 150 mL
